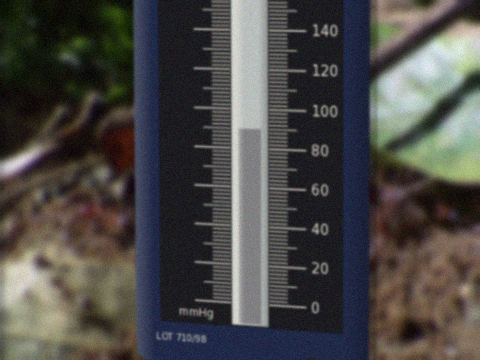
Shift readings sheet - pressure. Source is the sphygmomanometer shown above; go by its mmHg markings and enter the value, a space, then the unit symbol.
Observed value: 90 mmHg
